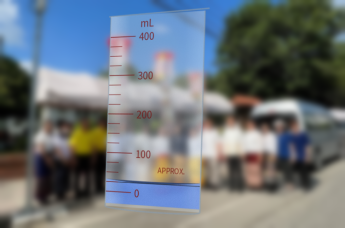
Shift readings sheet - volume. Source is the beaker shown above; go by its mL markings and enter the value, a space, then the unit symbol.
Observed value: 25 mL
